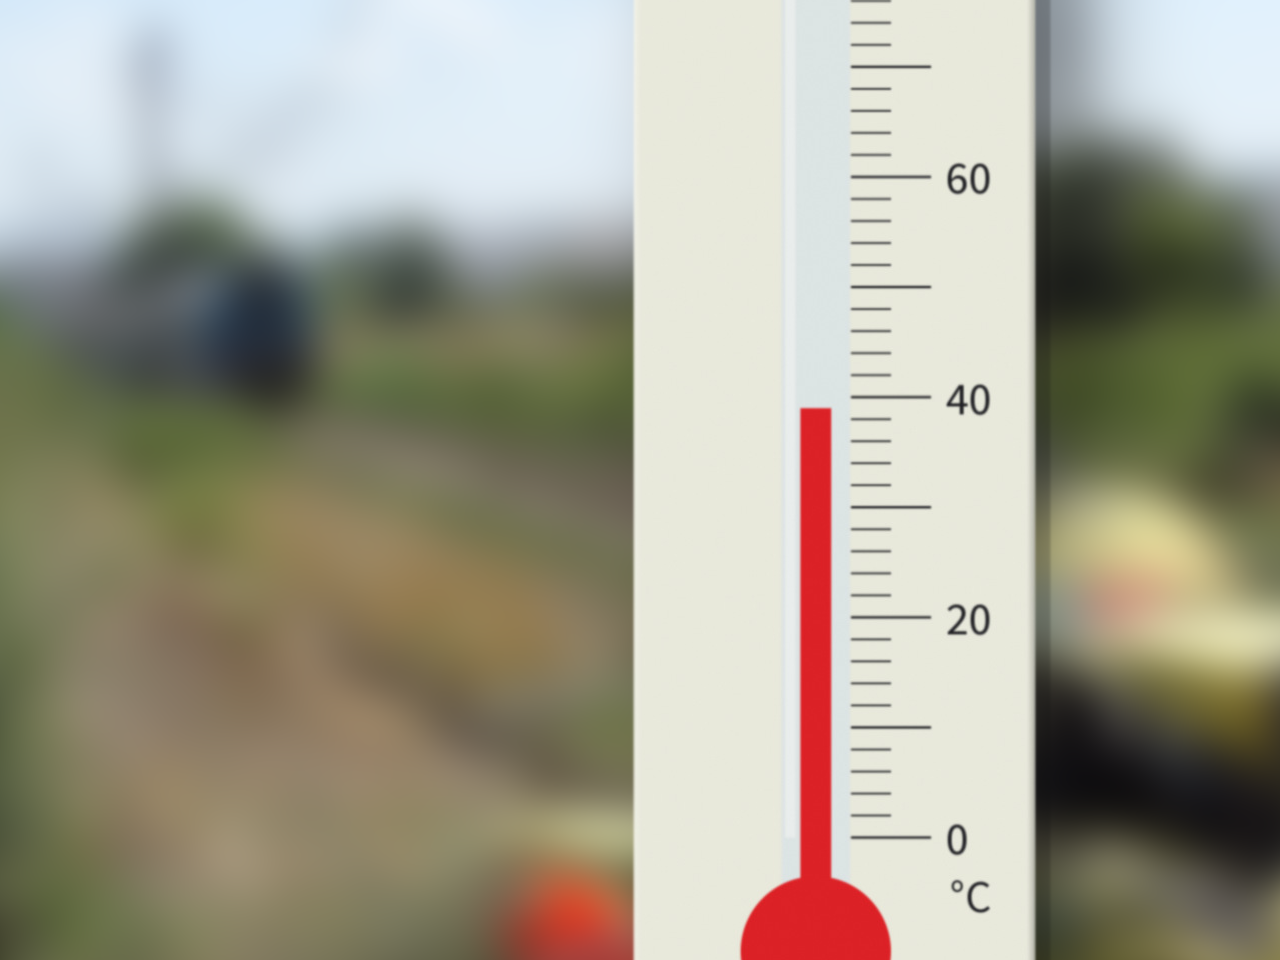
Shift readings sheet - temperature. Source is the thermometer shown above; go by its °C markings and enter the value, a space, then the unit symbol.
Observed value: 39 °C
